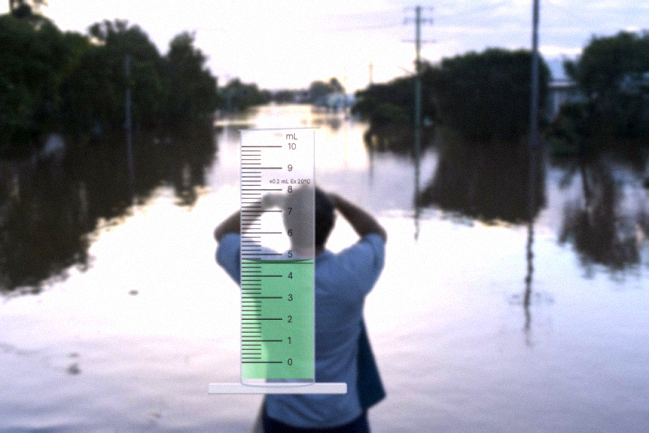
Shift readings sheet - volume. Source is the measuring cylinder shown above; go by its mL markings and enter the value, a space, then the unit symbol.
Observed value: 4.6 mL
